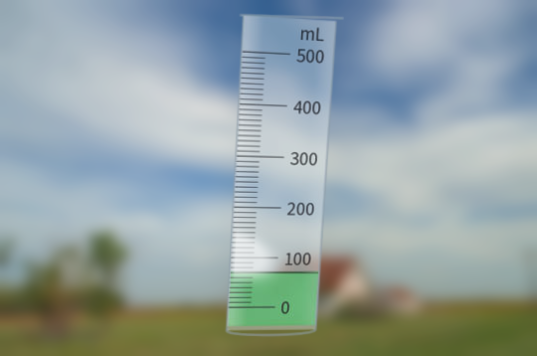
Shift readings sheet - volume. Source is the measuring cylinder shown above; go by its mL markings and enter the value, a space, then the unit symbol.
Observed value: 70 mL
